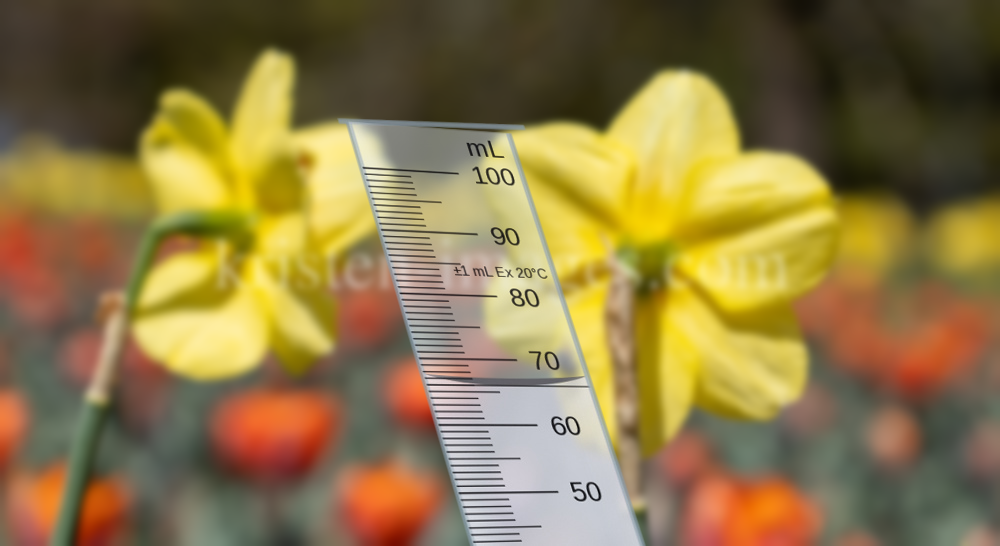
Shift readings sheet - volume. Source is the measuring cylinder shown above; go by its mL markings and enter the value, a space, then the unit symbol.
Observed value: 66 mL
